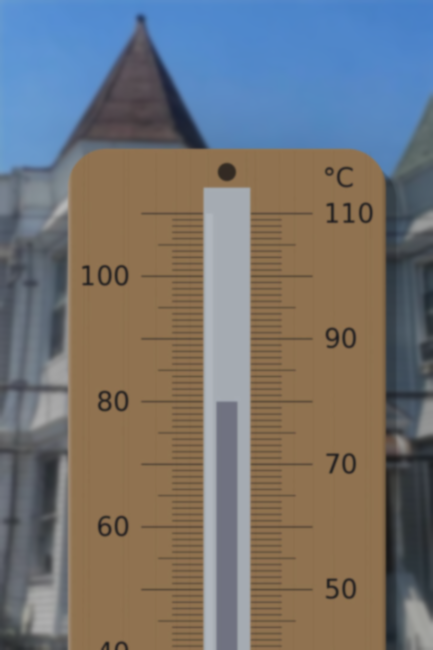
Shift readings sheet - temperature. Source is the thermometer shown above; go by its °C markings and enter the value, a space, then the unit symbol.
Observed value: 80 °C
